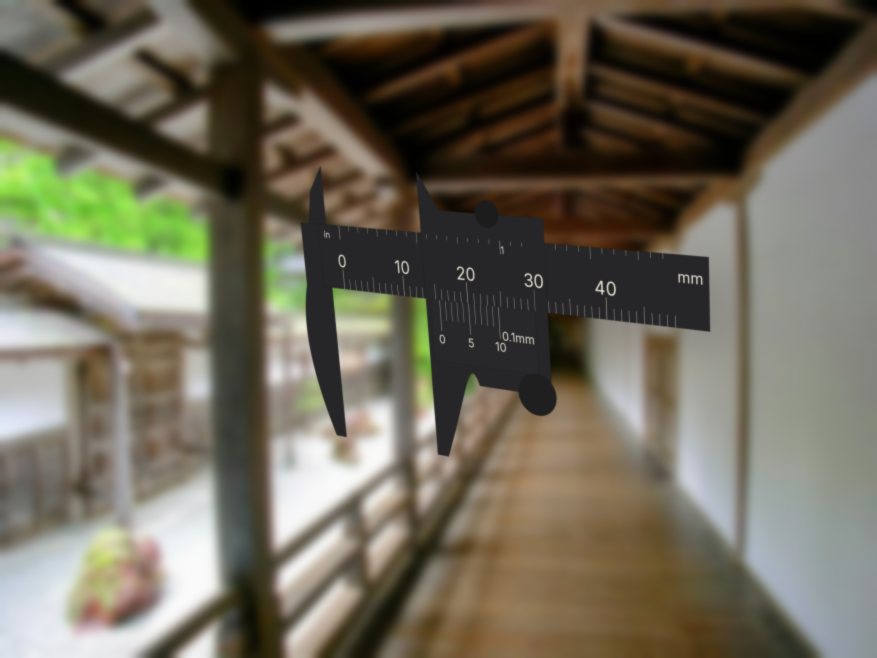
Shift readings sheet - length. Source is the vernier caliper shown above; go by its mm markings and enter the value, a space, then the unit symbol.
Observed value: 15.6 mm
